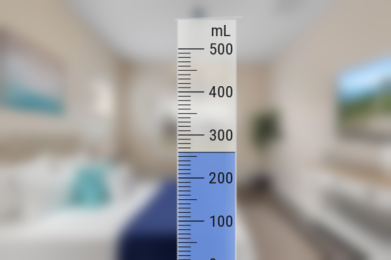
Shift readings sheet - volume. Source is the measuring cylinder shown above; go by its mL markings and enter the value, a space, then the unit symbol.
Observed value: 260 mL
